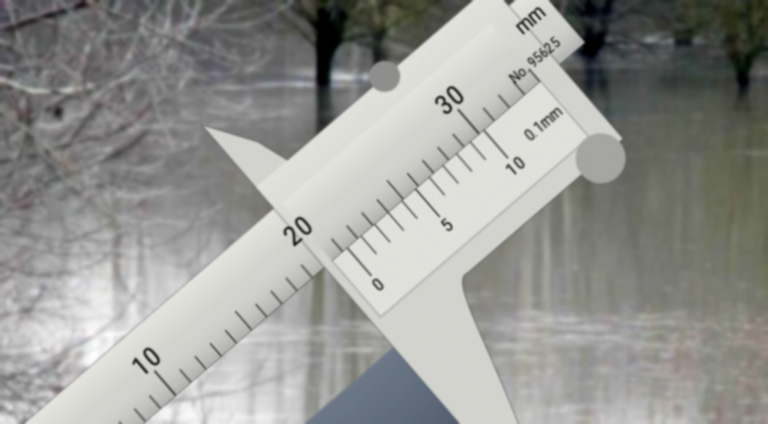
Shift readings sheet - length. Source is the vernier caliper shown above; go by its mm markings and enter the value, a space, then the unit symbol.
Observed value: 21.3 mm
